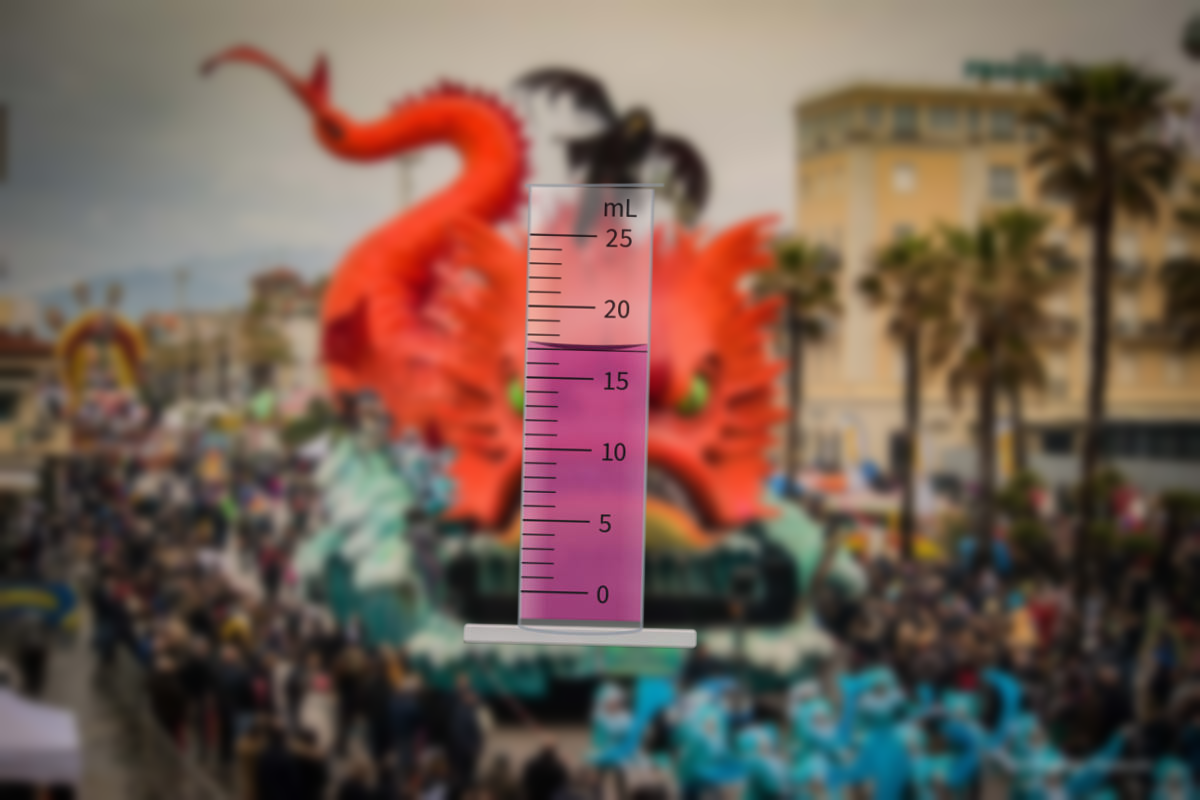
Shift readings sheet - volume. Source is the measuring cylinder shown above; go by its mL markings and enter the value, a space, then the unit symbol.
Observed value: 17 mL
